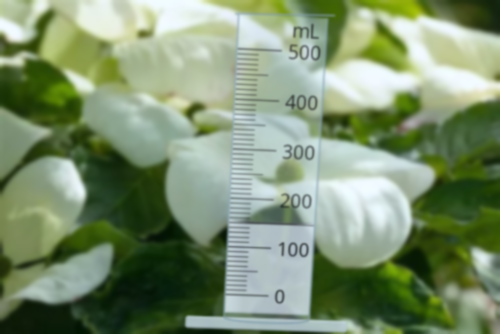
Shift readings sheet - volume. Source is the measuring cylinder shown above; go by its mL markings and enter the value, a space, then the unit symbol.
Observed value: 150 mL
